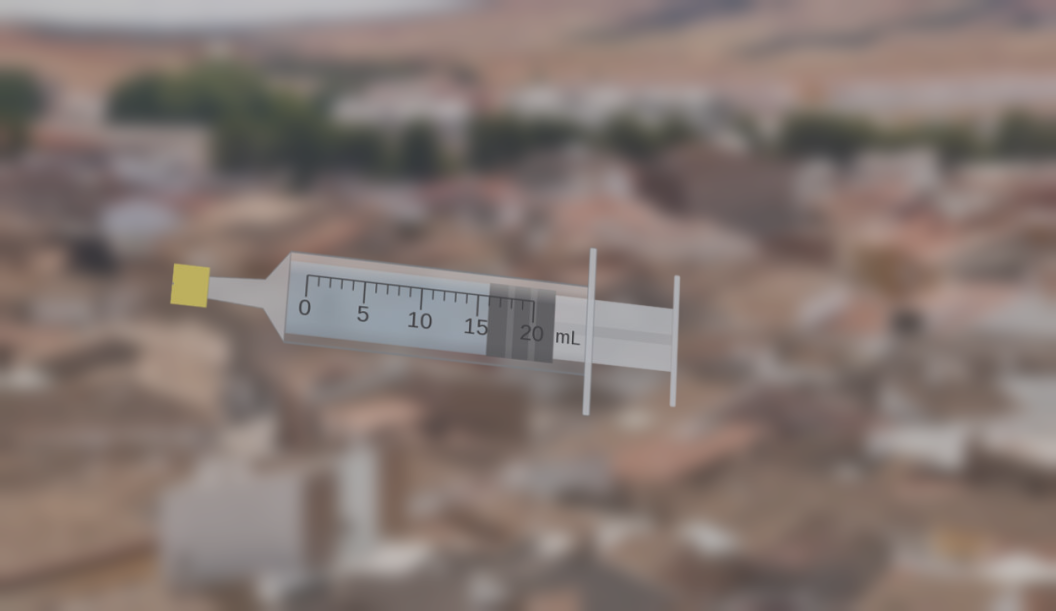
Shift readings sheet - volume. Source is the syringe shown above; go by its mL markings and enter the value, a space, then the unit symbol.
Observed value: 16 mL
